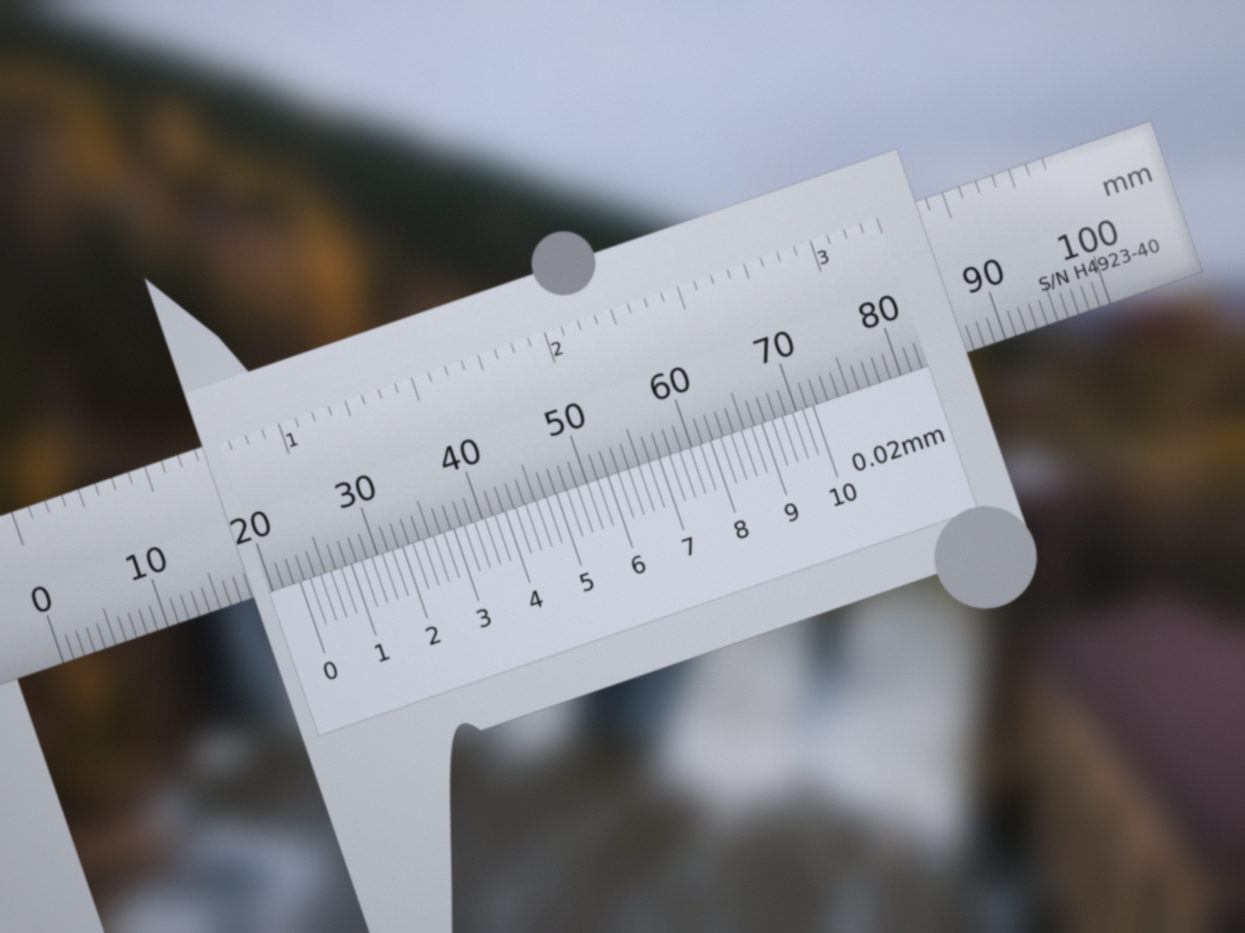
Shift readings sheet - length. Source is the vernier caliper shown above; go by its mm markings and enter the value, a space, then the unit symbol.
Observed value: 22.6 mm
